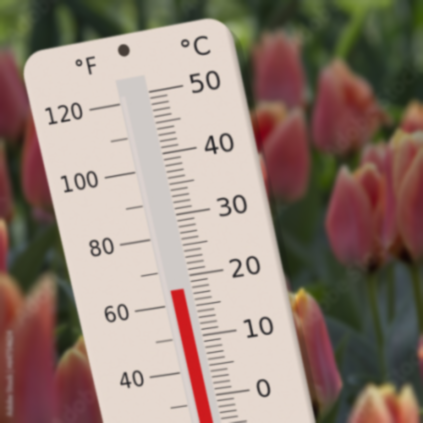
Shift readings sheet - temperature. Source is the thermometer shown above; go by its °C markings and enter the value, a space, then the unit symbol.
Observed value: 18 °C
